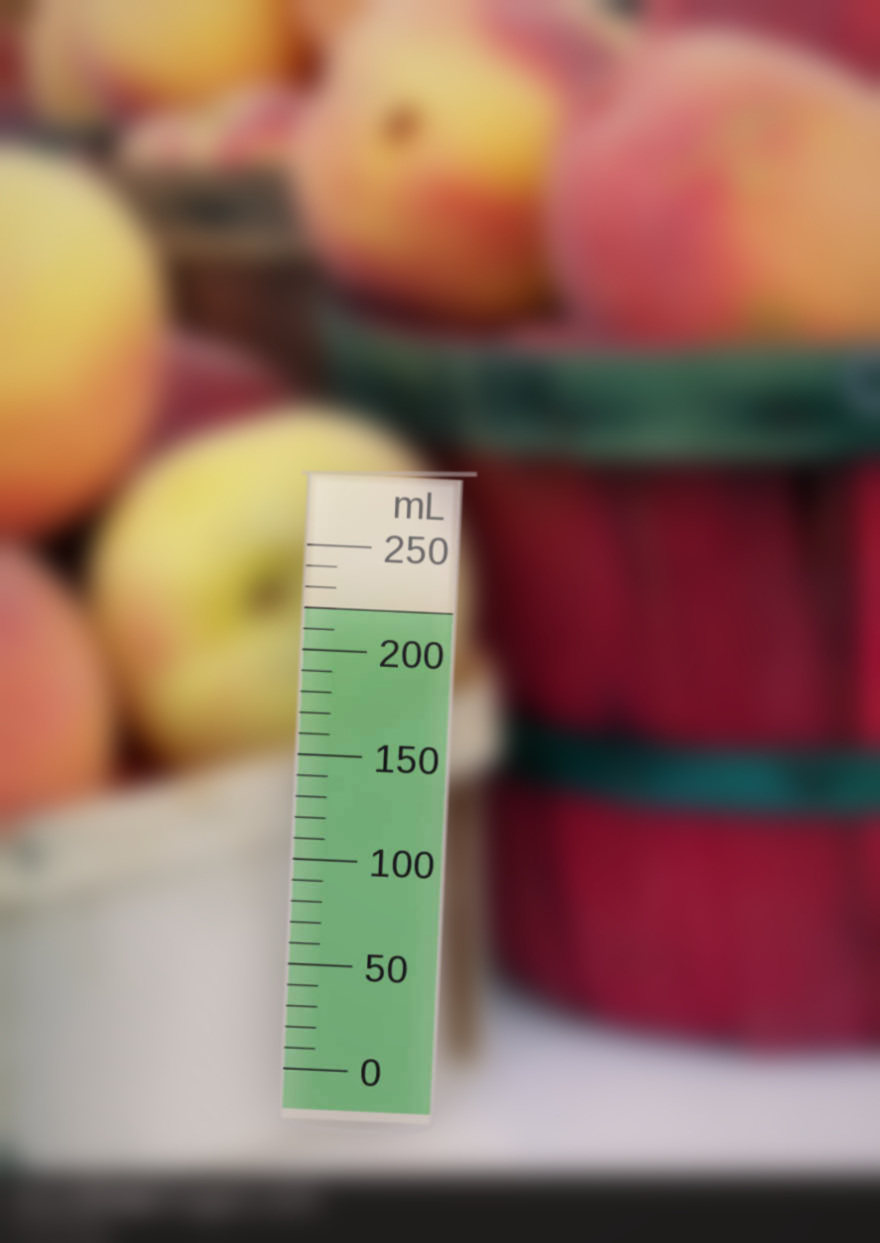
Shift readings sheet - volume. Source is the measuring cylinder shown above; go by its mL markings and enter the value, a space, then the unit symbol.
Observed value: 220 mL
